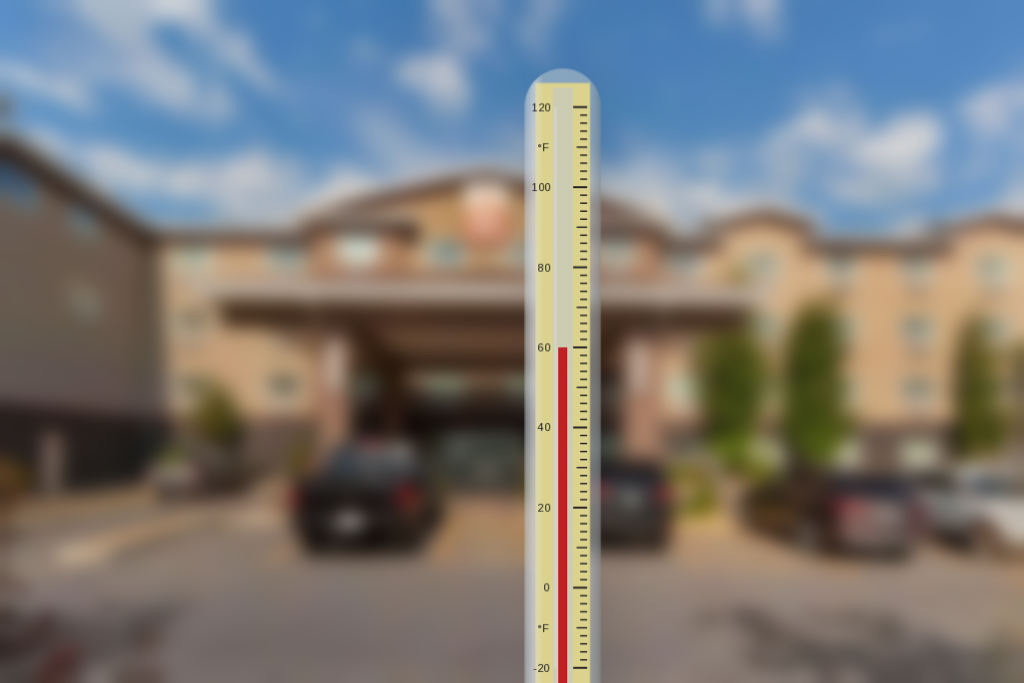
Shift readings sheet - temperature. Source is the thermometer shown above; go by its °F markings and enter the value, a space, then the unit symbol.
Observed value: 60 °F
